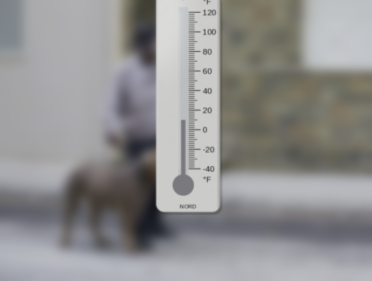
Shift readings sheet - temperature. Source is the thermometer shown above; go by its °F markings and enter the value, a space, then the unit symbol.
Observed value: 10 °F
